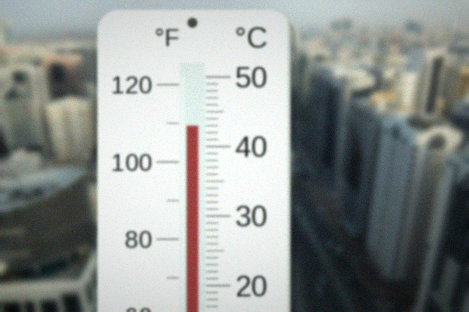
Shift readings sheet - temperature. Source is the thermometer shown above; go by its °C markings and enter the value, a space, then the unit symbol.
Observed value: 43 °C
